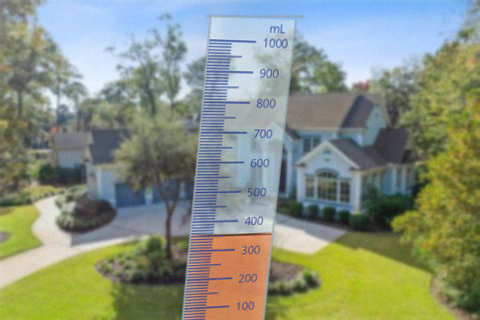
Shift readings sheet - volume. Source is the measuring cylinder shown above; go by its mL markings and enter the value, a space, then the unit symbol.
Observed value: 350 mL
